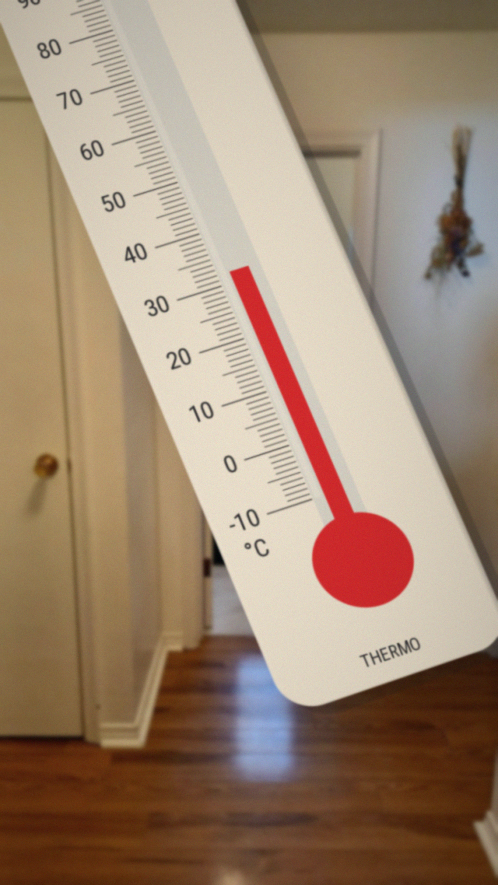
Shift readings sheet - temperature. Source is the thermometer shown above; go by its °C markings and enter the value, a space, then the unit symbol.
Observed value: 32 °C
